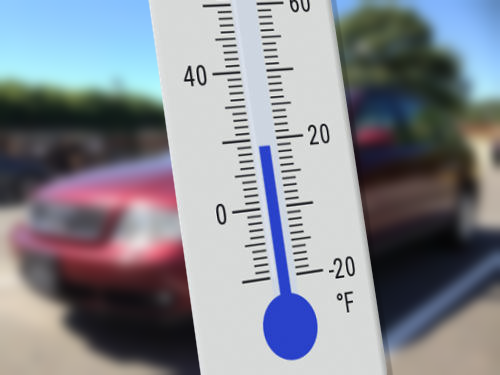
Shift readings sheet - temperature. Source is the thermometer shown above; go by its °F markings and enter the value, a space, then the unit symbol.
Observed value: 18 °F
